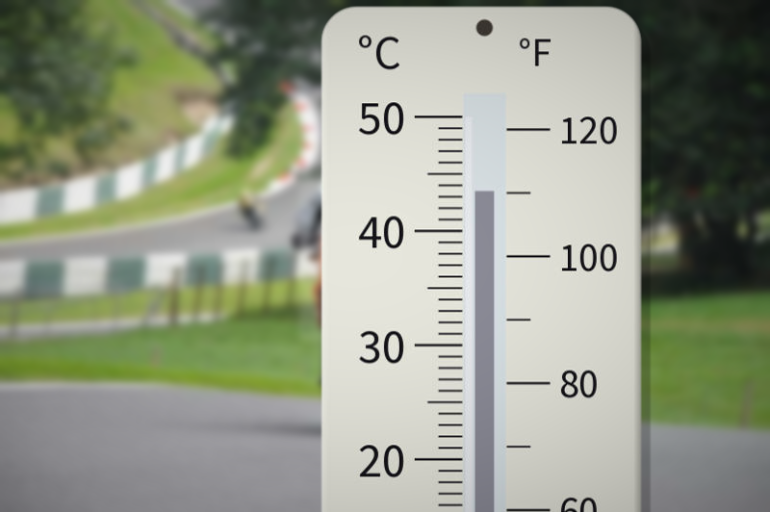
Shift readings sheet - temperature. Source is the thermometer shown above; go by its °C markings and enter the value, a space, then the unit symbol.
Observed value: 43.5 °C
